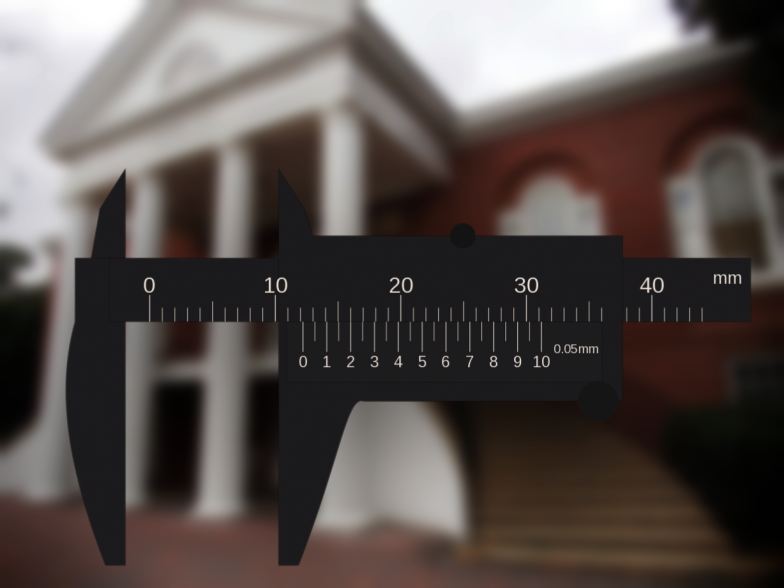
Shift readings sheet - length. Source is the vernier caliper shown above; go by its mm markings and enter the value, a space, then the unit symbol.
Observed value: 12.2 mm
